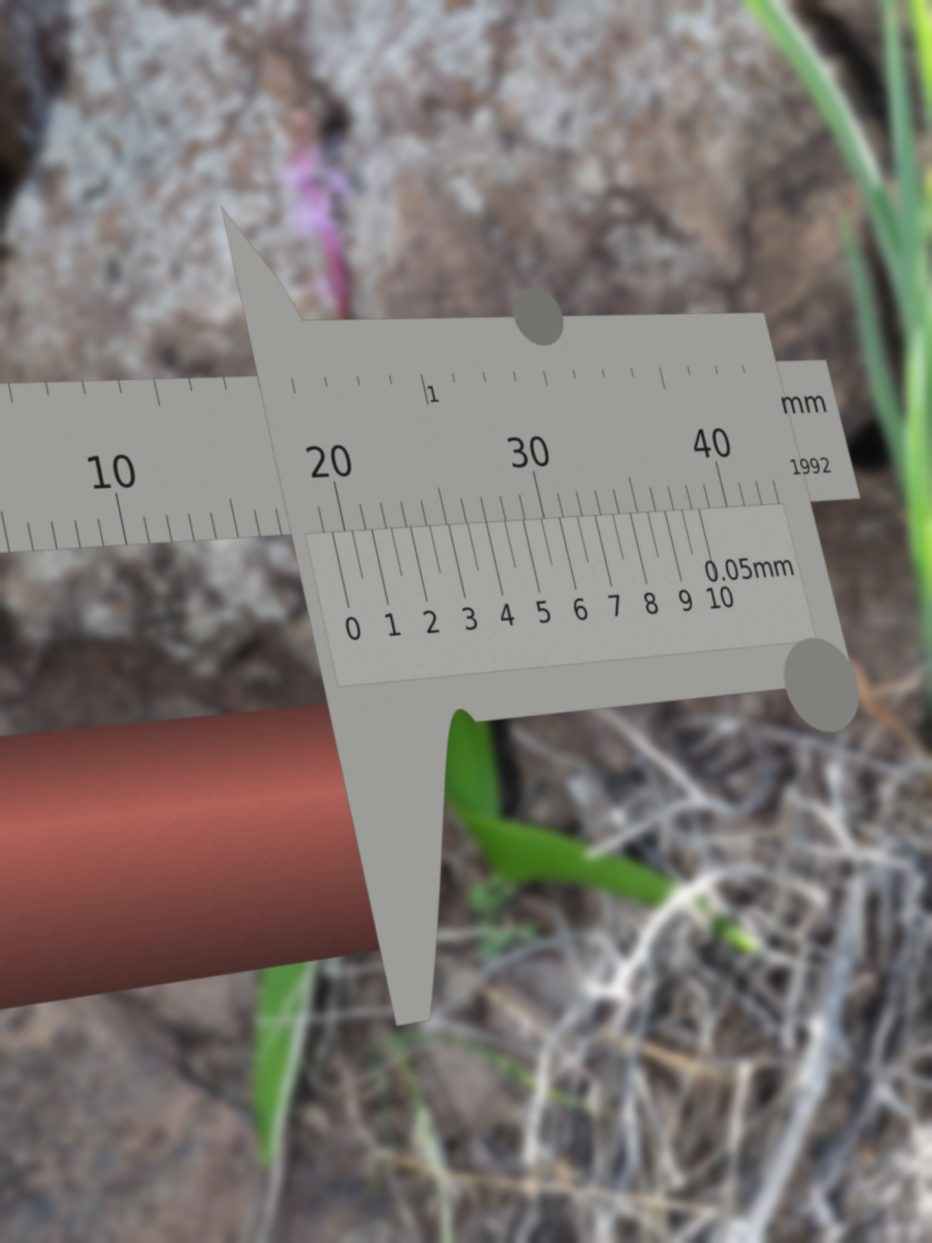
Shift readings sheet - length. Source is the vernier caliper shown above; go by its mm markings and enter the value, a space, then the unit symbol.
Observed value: 19.4 mm
